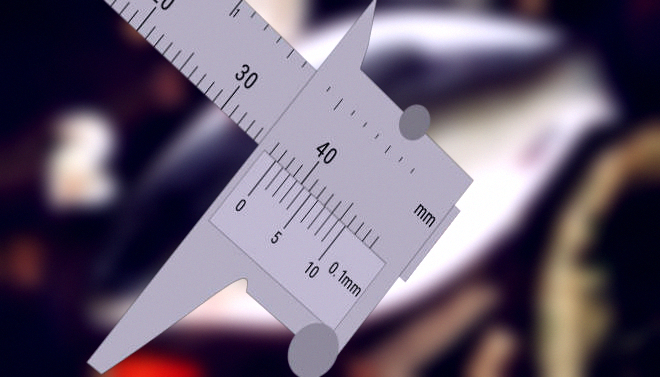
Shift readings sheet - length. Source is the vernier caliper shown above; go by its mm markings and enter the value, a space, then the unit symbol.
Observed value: 36.8 mm
